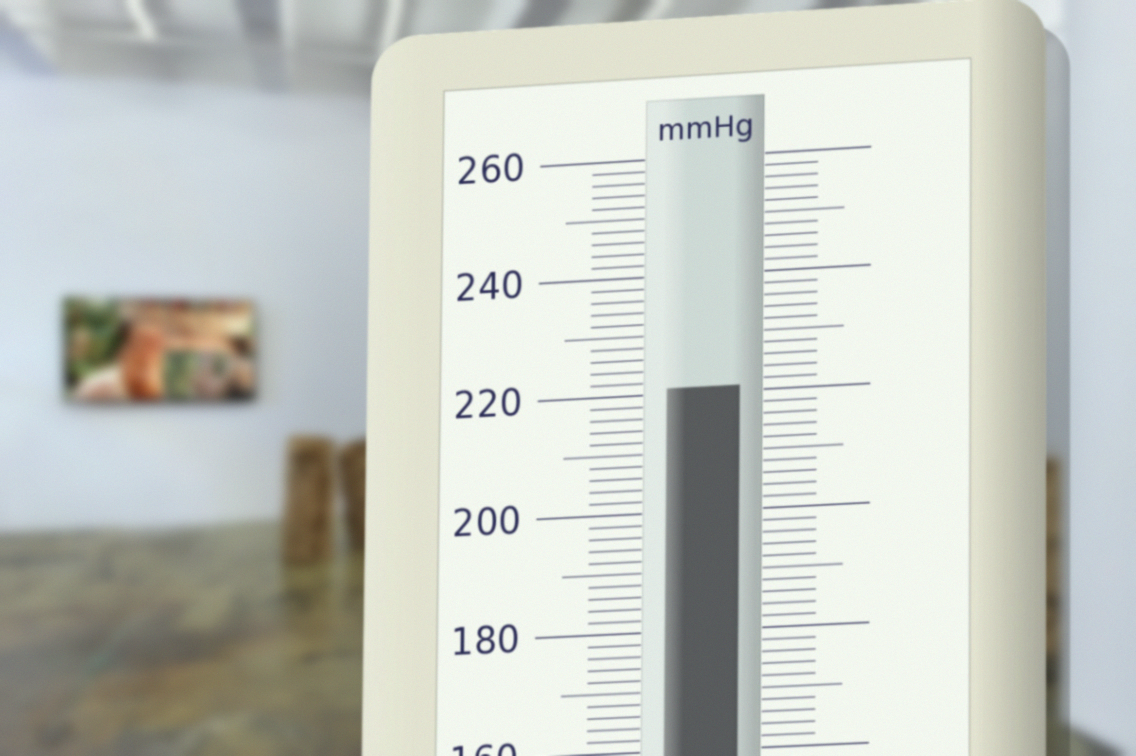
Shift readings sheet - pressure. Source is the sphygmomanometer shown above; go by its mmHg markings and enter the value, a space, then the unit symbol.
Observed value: 221 mmHg
